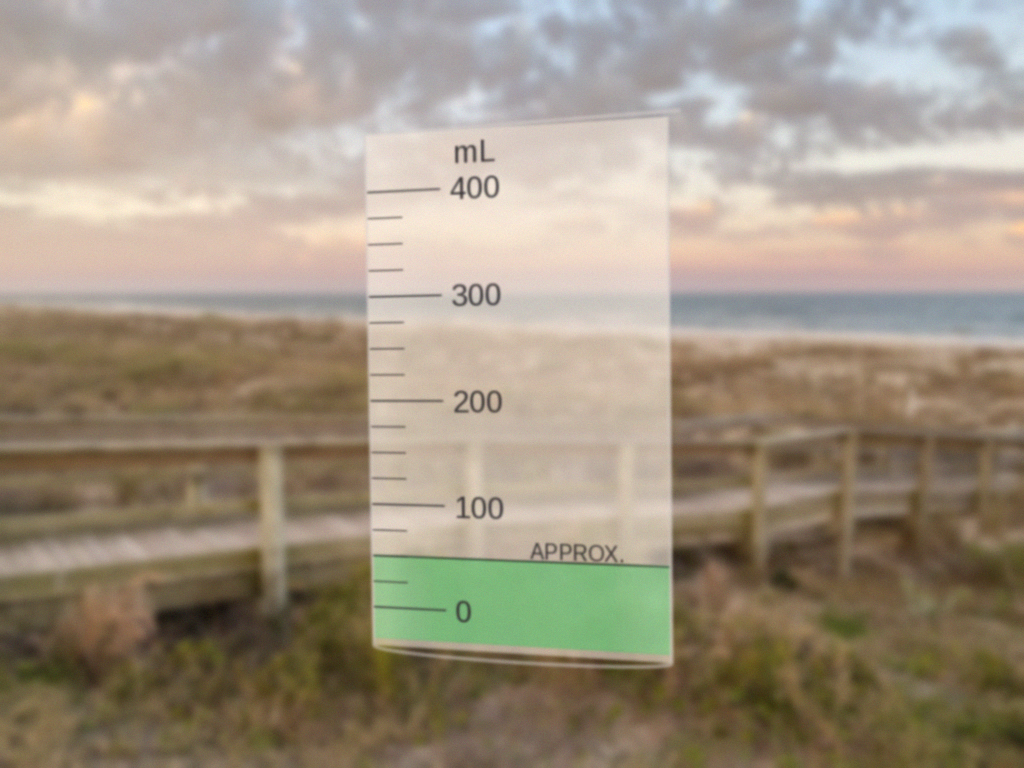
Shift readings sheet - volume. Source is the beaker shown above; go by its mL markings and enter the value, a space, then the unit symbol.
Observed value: 50 mL
